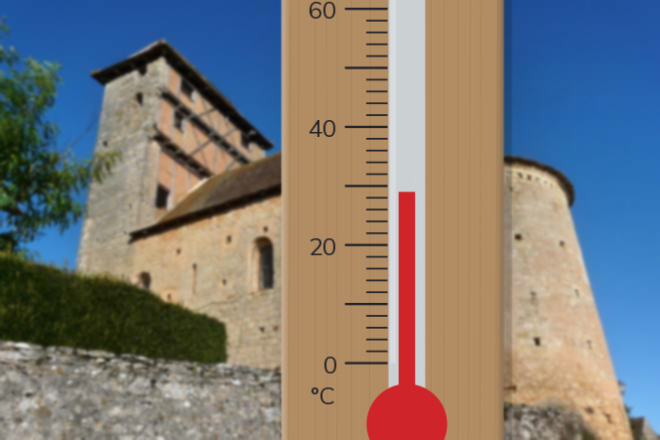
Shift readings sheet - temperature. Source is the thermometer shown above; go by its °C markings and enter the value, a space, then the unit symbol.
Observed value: 29 °C
